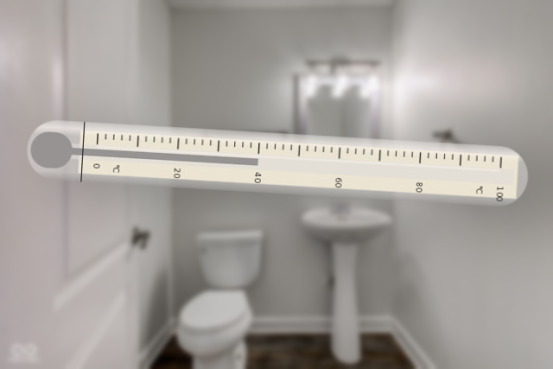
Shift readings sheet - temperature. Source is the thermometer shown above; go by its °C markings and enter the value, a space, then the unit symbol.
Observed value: 40 °C
